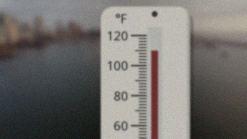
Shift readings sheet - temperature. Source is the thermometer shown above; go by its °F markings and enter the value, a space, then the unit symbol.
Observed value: 110 °F
